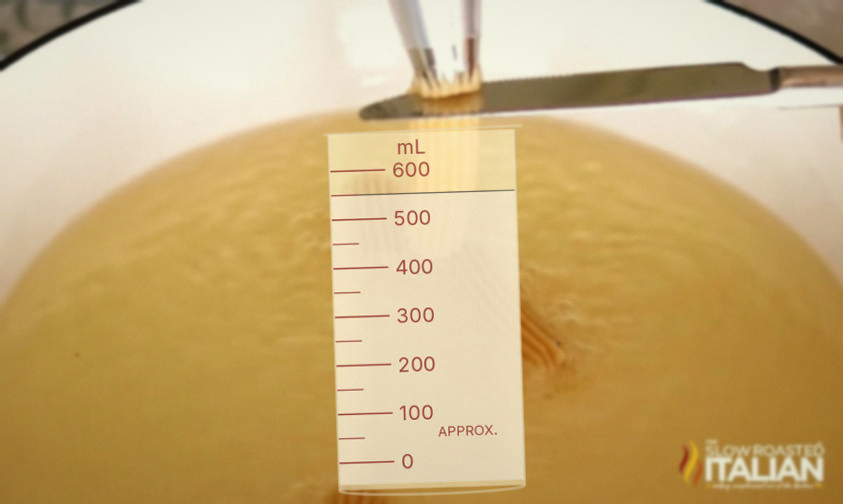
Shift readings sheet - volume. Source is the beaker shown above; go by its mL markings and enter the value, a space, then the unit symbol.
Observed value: 550 mL
